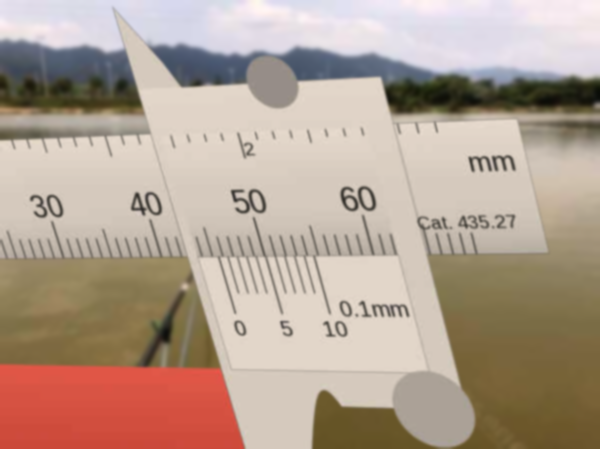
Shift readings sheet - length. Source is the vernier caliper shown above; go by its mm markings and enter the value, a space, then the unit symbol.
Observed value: 45.6 mm
